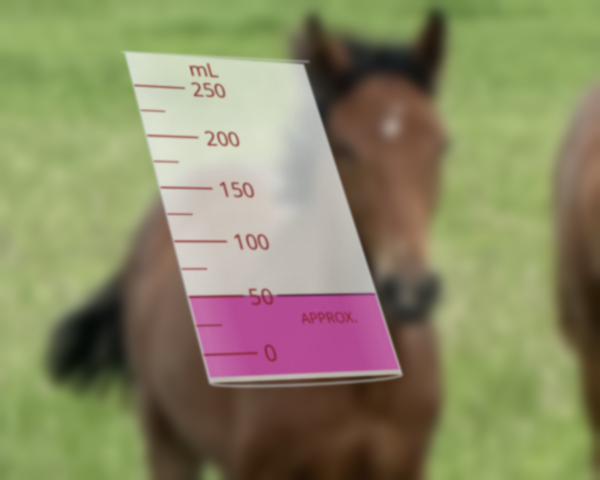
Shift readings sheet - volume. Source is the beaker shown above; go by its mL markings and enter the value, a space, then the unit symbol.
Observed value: 50 mL
